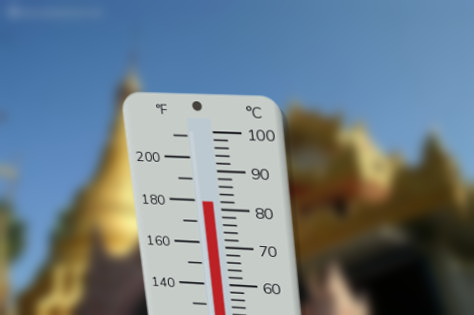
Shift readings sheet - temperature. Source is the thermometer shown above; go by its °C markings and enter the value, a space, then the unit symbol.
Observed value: 82 °C
